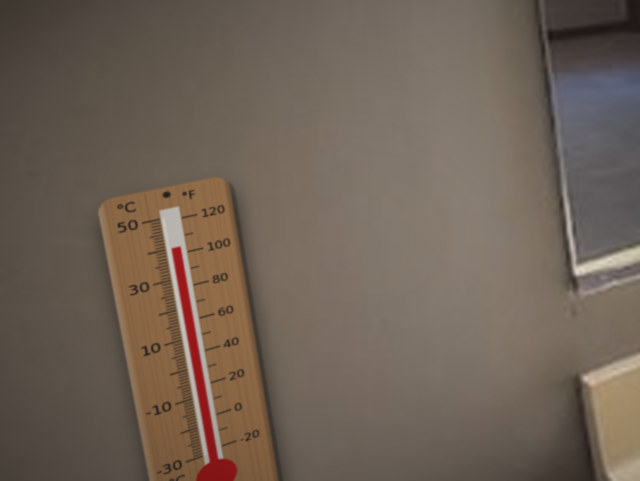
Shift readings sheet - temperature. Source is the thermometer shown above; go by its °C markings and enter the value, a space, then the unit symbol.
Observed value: 40 °C
